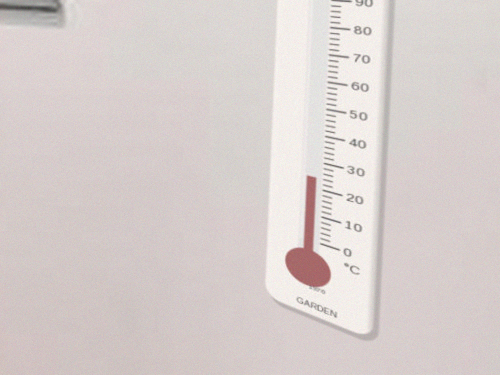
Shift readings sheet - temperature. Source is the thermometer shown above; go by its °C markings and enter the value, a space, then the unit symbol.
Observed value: 24 °C
